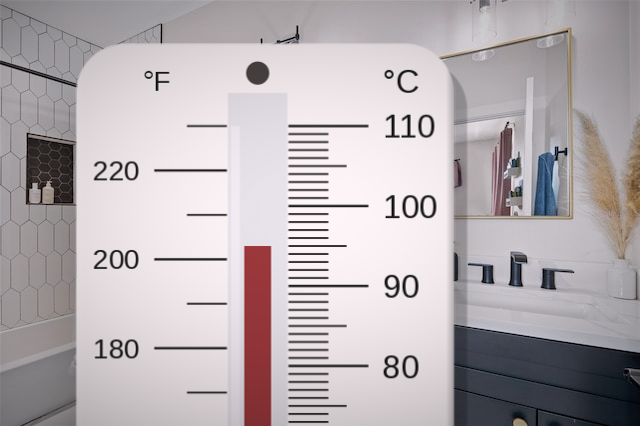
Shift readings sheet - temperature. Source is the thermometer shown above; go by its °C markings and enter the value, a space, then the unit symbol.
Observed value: 95 °C
